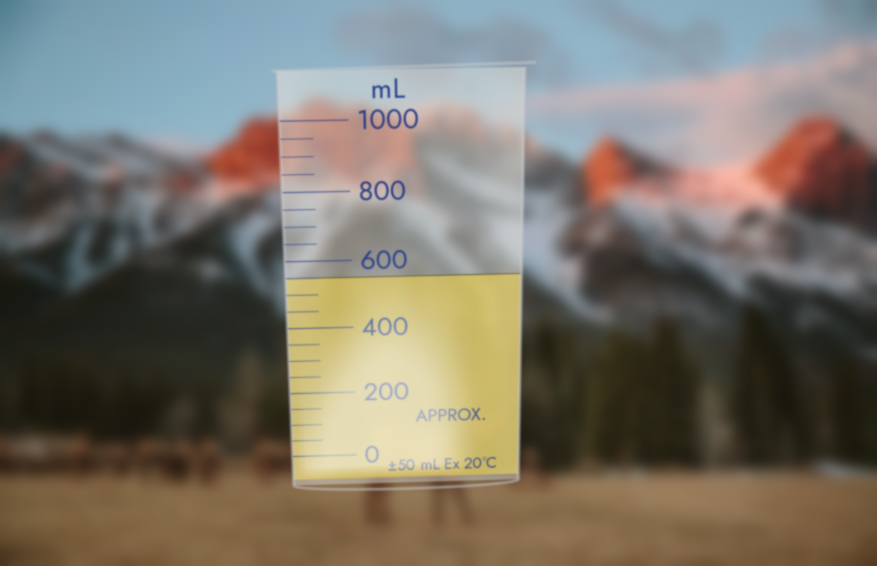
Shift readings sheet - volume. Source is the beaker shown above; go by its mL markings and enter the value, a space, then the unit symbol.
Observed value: 550 mL
